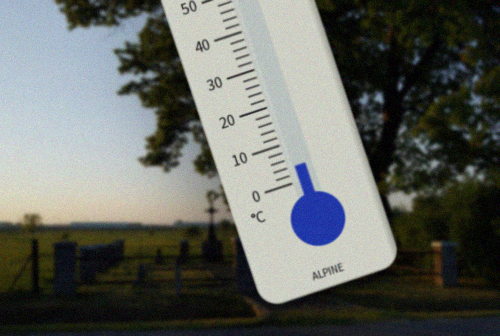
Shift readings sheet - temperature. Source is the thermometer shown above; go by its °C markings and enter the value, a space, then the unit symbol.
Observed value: 4 °C
